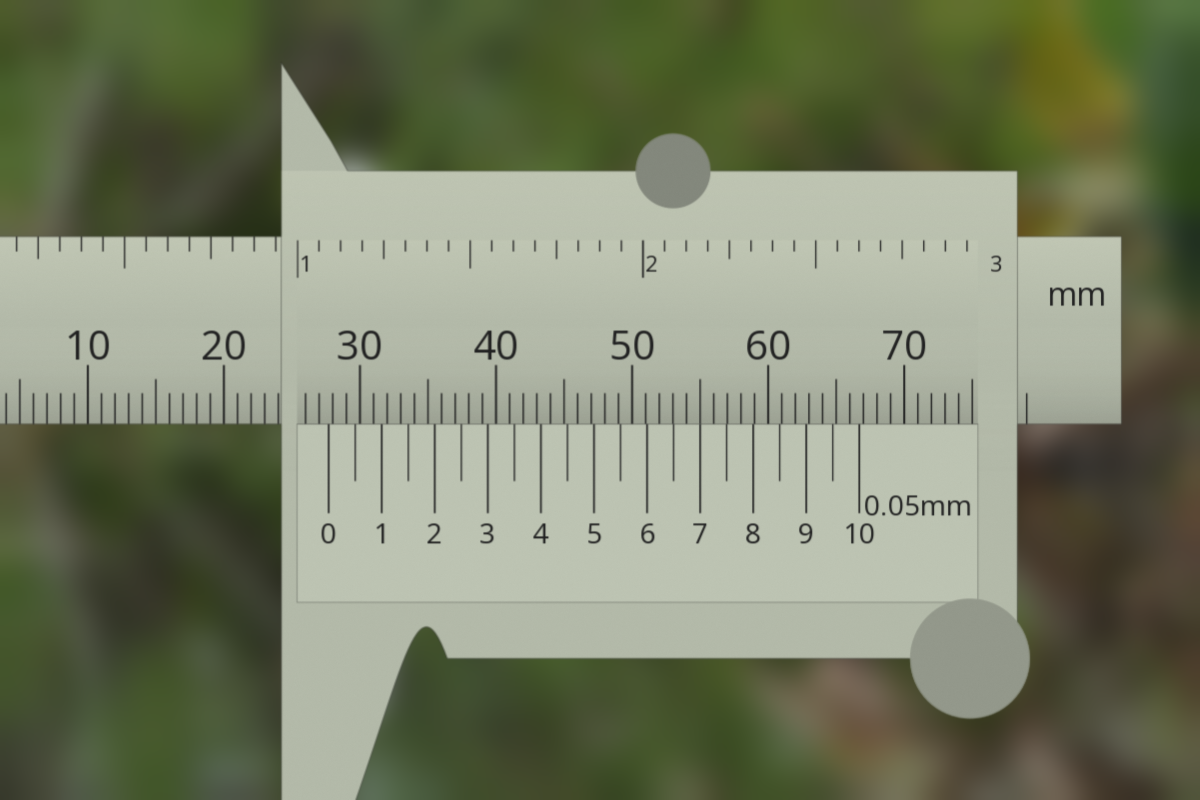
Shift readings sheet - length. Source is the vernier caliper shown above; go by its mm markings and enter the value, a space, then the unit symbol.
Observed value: 27.7 mm
